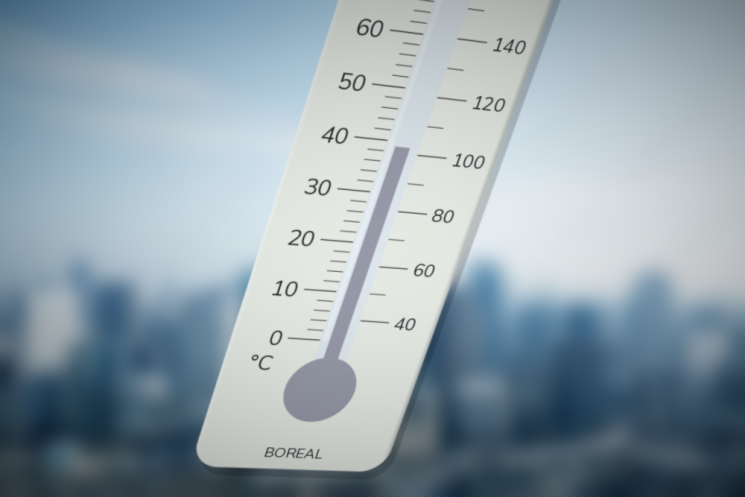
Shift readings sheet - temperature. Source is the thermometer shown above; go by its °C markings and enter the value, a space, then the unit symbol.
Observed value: 39 °C
